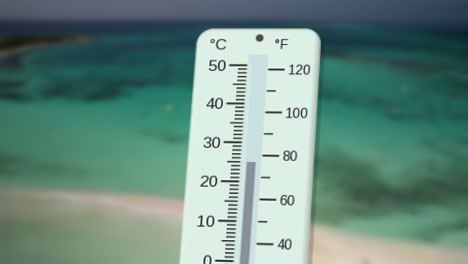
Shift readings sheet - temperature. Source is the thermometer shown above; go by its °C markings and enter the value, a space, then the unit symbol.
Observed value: 25 °C
